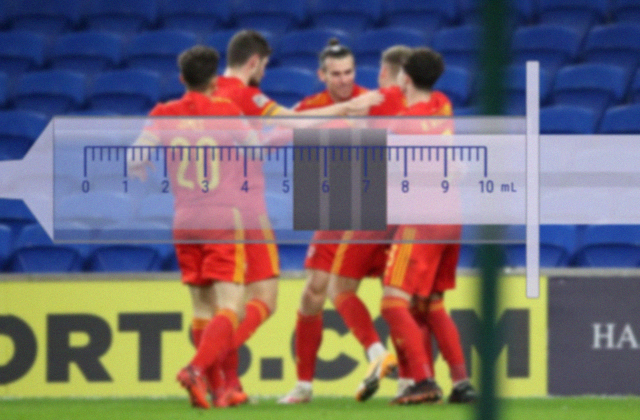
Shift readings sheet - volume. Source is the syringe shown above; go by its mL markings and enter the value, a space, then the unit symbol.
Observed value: 5.2 mL
